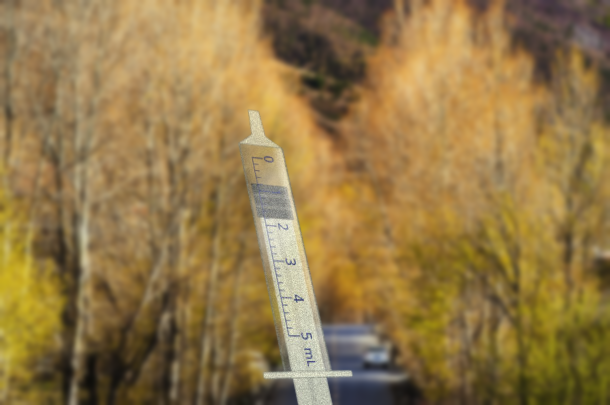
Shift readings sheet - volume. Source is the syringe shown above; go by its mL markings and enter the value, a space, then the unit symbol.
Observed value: 0.8 mL
